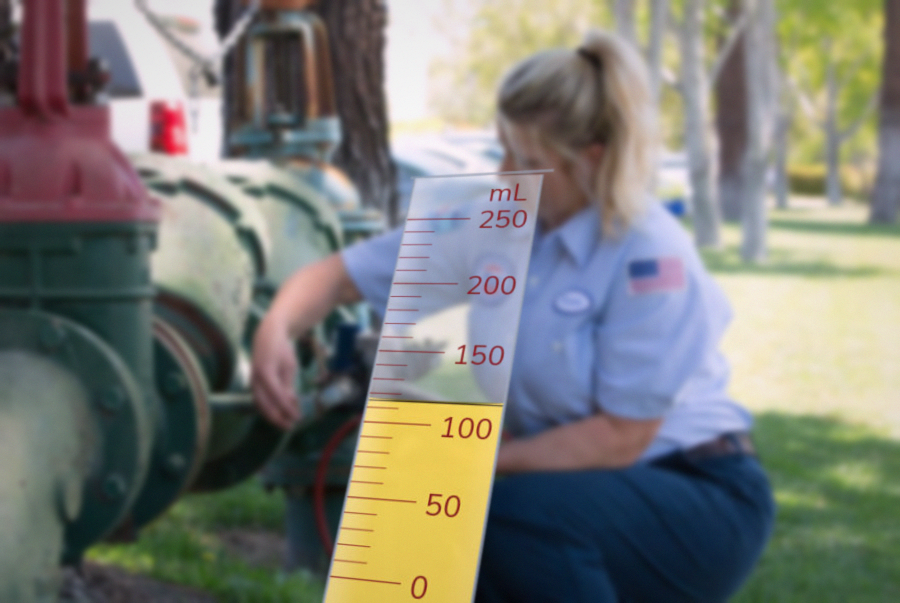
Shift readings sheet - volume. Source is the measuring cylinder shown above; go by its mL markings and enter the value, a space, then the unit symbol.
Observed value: 115 mL
